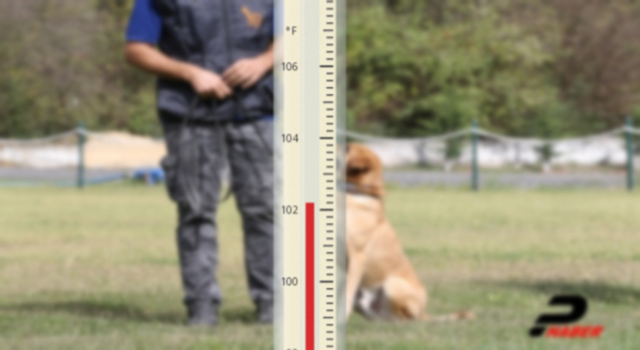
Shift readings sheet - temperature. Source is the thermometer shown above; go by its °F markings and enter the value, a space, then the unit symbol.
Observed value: 102.2 °F
